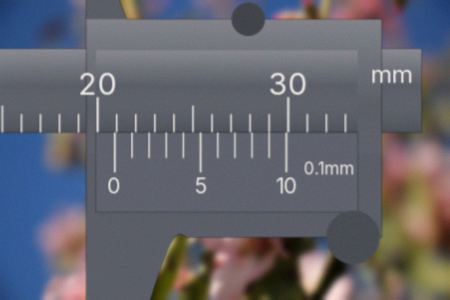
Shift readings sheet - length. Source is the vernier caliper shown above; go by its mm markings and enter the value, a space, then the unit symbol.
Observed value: 20.9 mm
